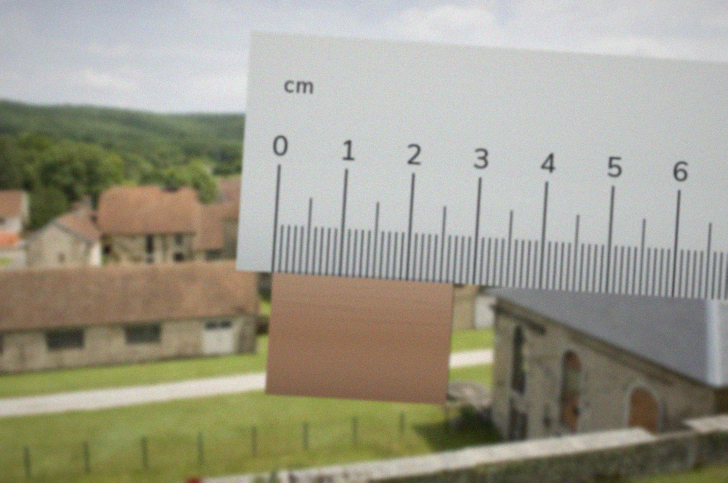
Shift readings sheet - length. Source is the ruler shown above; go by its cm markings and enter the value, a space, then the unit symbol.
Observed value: 2.7 cm
